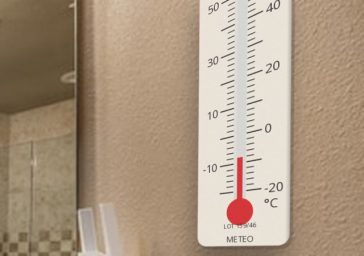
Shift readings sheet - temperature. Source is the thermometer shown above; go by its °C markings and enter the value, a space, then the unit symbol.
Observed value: -8 °C
